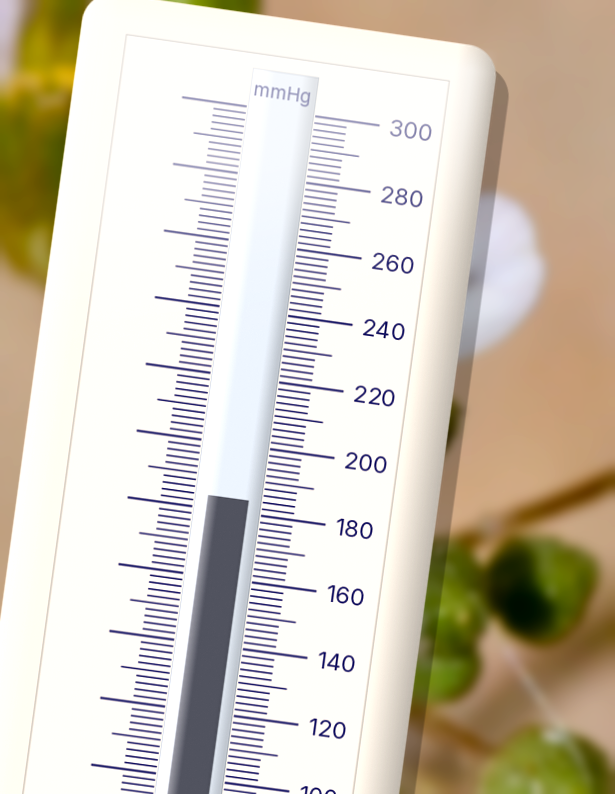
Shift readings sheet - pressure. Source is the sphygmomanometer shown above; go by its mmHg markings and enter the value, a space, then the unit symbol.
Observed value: 184 mmHg
